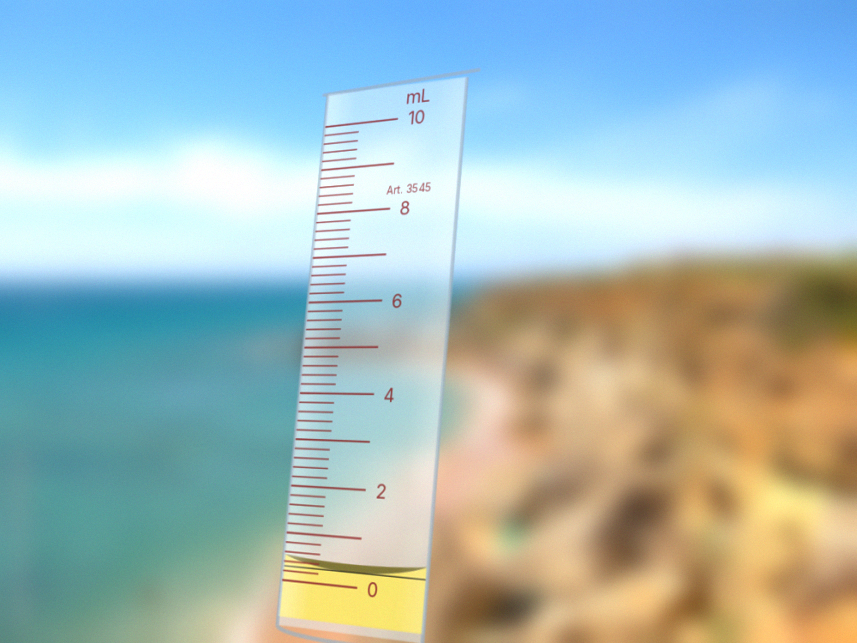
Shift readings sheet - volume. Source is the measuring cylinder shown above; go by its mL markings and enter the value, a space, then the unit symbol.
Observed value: 0.3 mL
